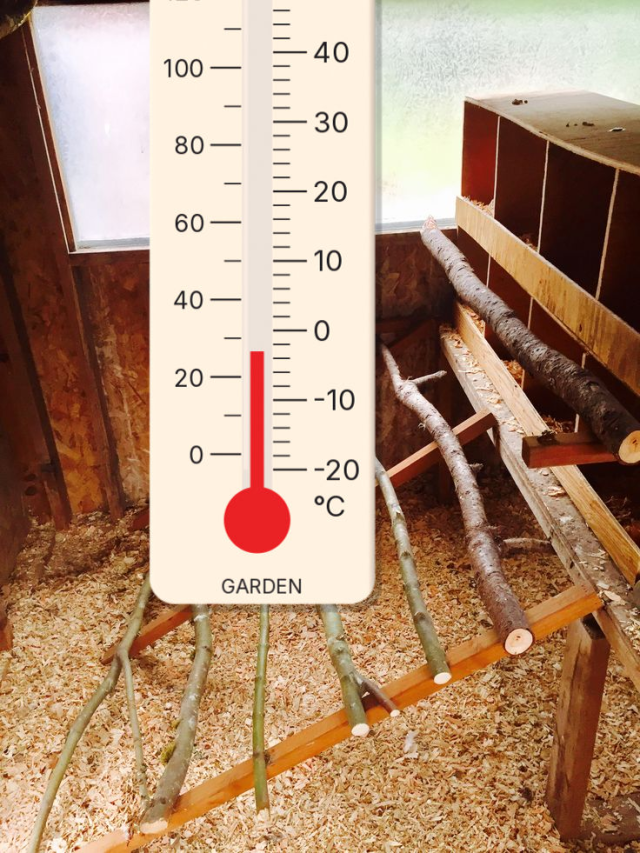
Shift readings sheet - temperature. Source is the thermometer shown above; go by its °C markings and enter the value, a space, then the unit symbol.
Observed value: -3 °C
